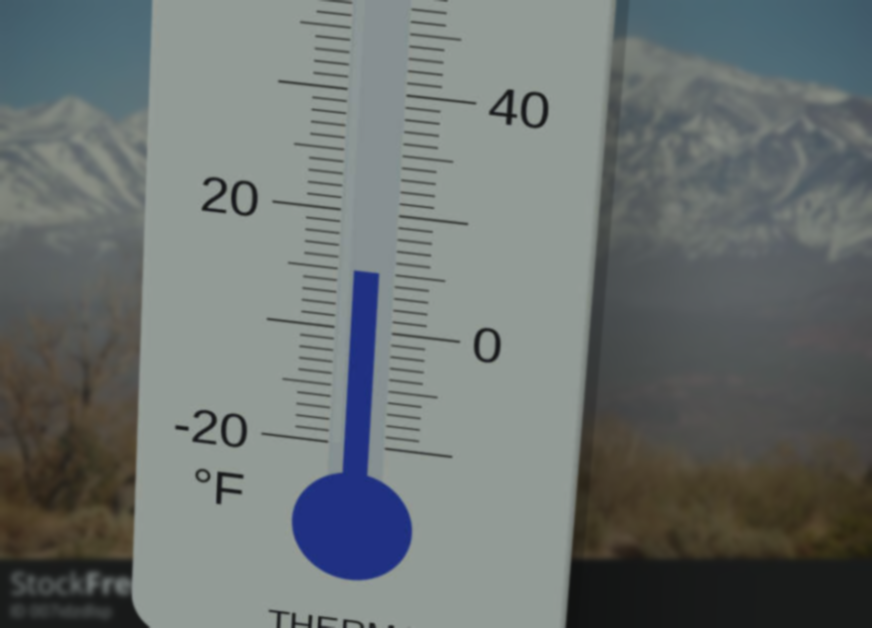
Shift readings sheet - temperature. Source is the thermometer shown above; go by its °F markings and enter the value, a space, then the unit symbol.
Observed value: 10 °F
